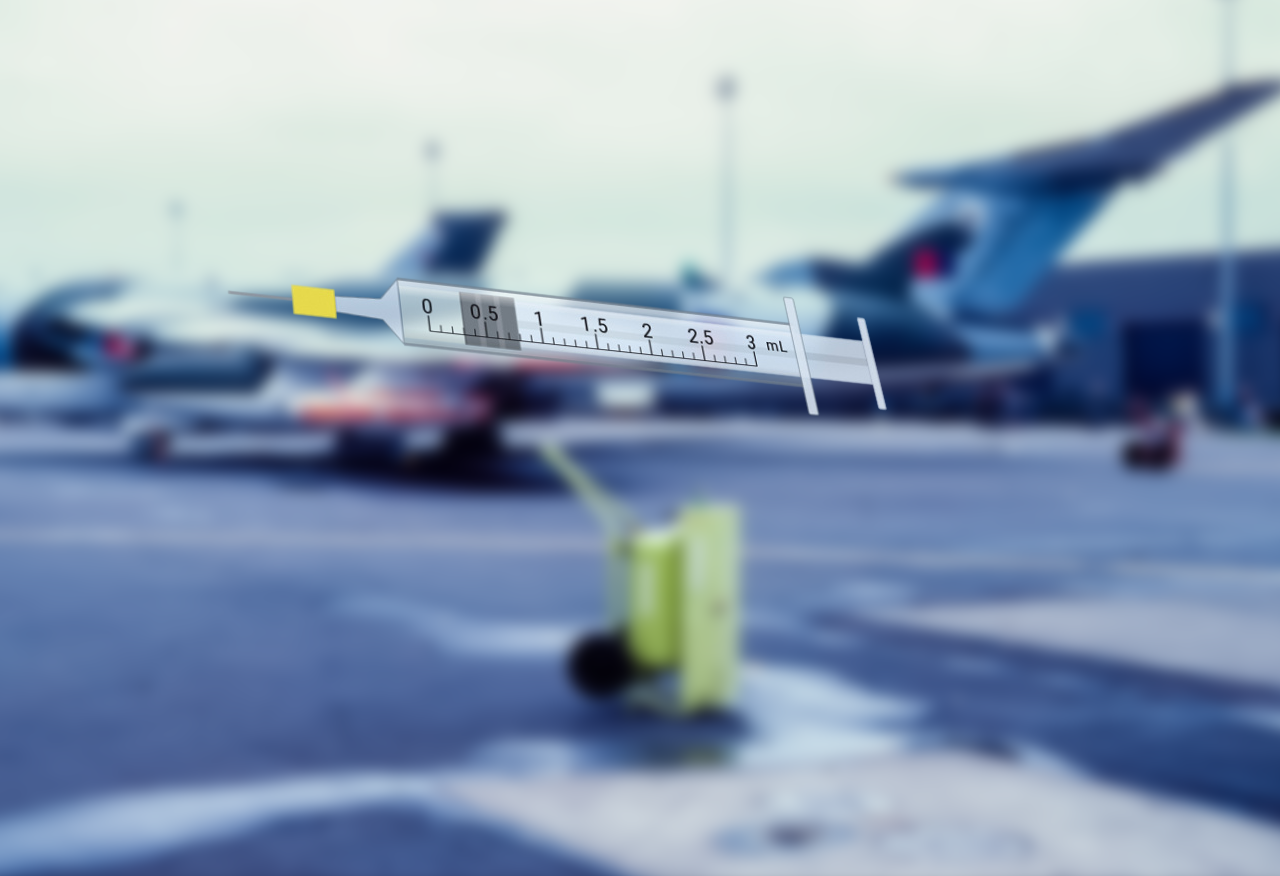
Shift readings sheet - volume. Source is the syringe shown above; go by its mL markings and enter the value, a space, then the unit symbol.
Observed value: 0.3 mL
